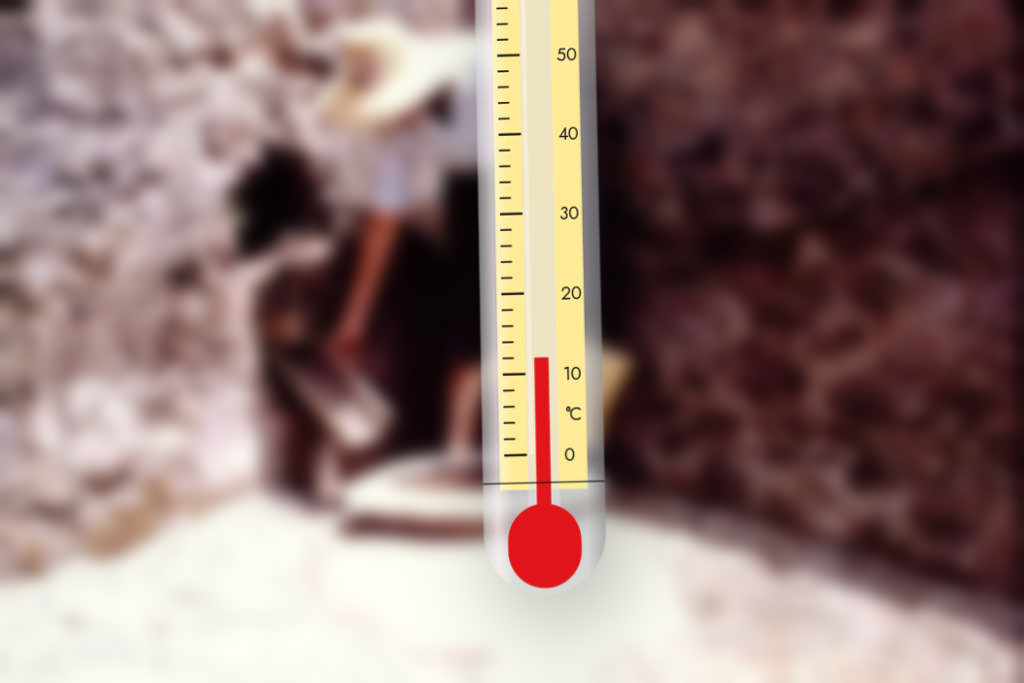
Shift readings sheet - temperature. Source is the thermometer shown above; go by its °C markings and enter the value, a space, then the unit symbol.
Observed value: 12 °C
